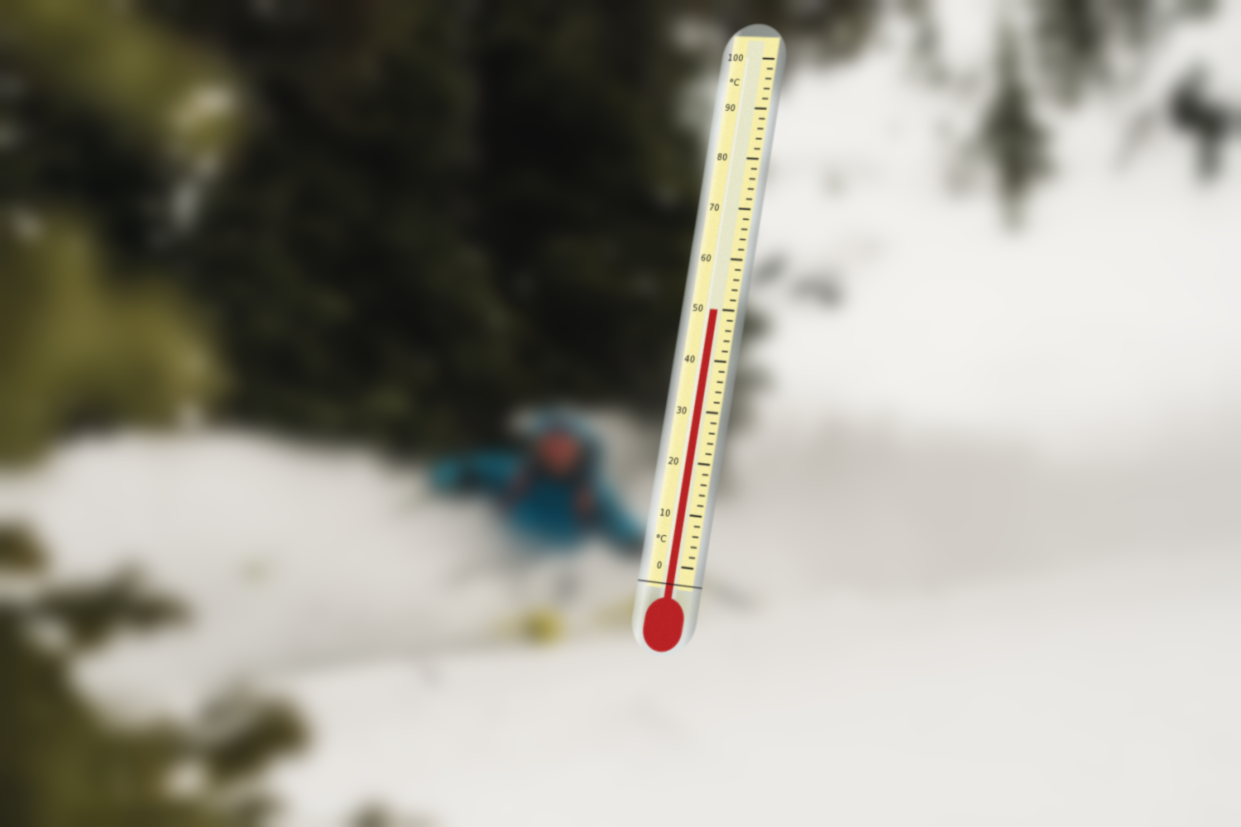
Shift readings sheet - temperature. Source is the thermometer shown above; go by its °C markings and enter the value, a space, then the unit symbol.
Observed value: 50 °C
